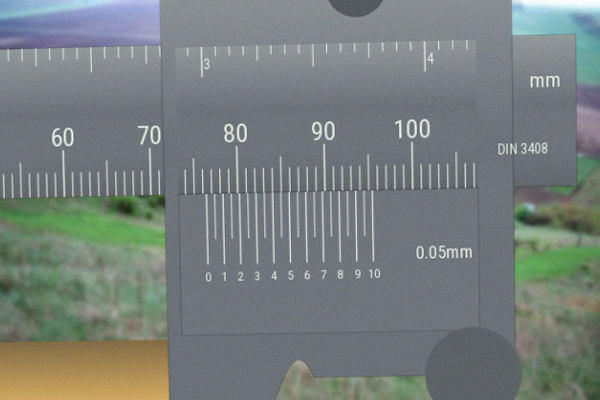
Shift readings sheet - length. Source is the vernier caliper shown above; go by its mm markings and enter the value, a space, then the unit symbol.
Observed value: 76.4 mm
